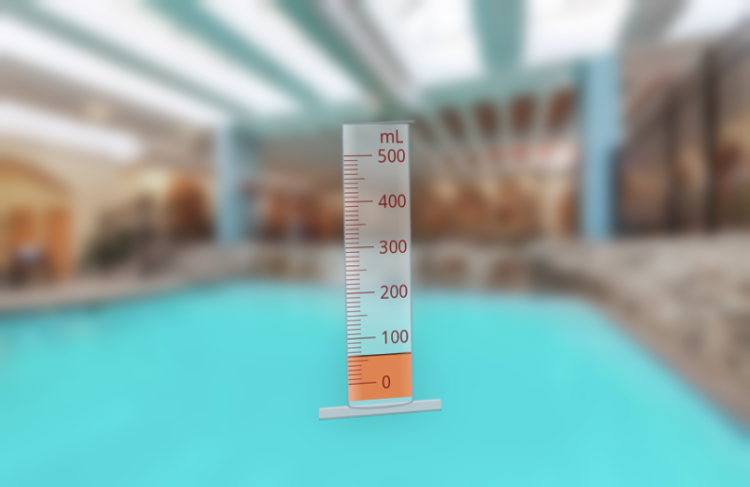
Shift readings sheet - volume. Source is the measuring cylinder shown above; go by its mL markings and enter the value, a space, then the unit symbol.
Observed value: 60 mL
